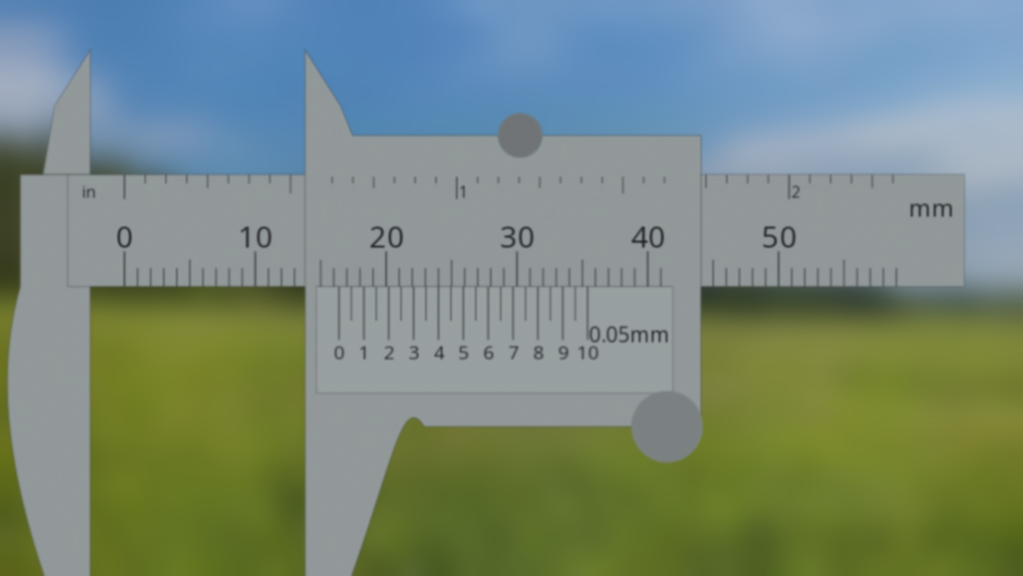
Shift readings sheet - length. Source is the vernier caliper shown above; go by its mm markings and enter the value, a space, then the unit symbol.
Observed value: 16.4 mm
